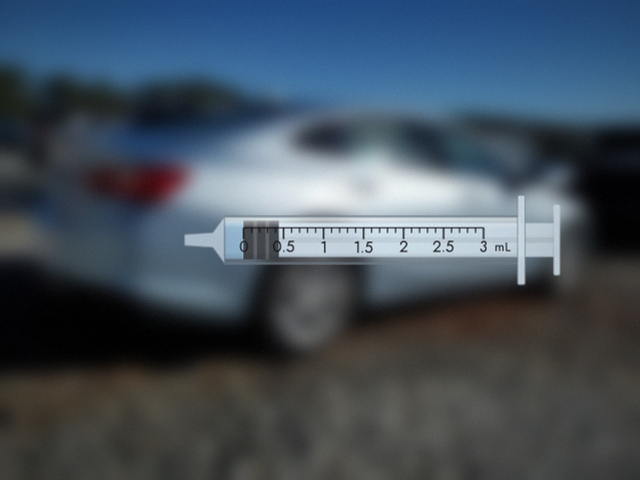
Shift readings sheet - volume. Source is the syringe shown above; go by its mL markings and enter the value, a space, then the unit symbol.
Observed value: 0 mL
